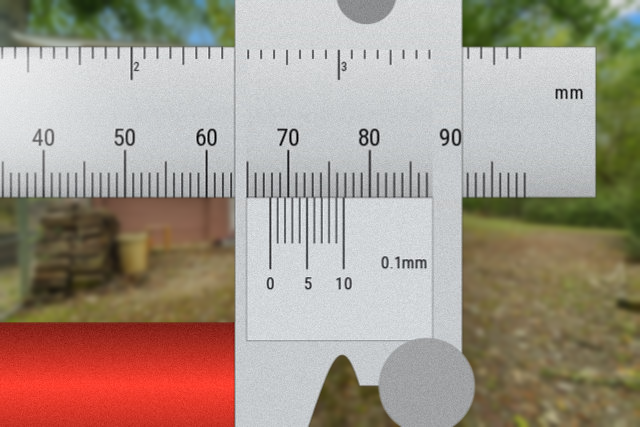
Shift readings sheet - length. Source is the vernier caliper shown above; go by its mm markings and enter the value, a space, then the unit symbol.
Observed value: 67.8 mm
